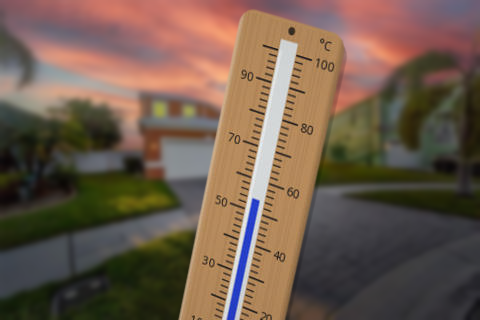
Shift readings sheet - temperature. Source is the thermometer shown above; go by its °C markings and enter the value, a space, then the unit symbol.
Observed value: 54 °C
